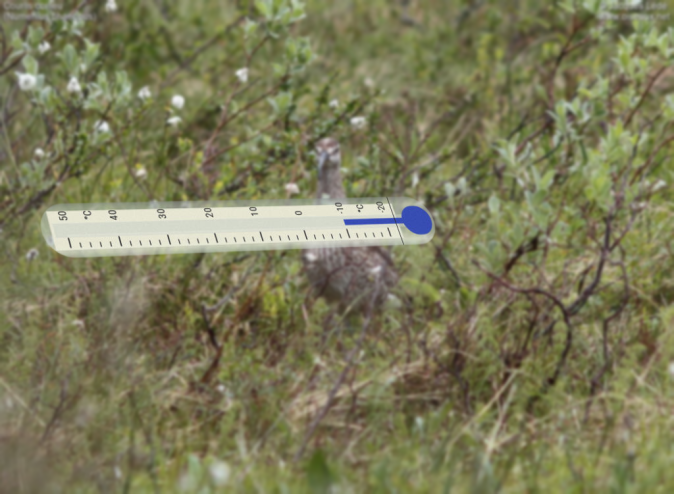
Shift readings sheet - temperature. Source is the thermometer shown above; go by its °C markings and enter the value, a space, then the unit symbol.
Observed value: -10 °C
